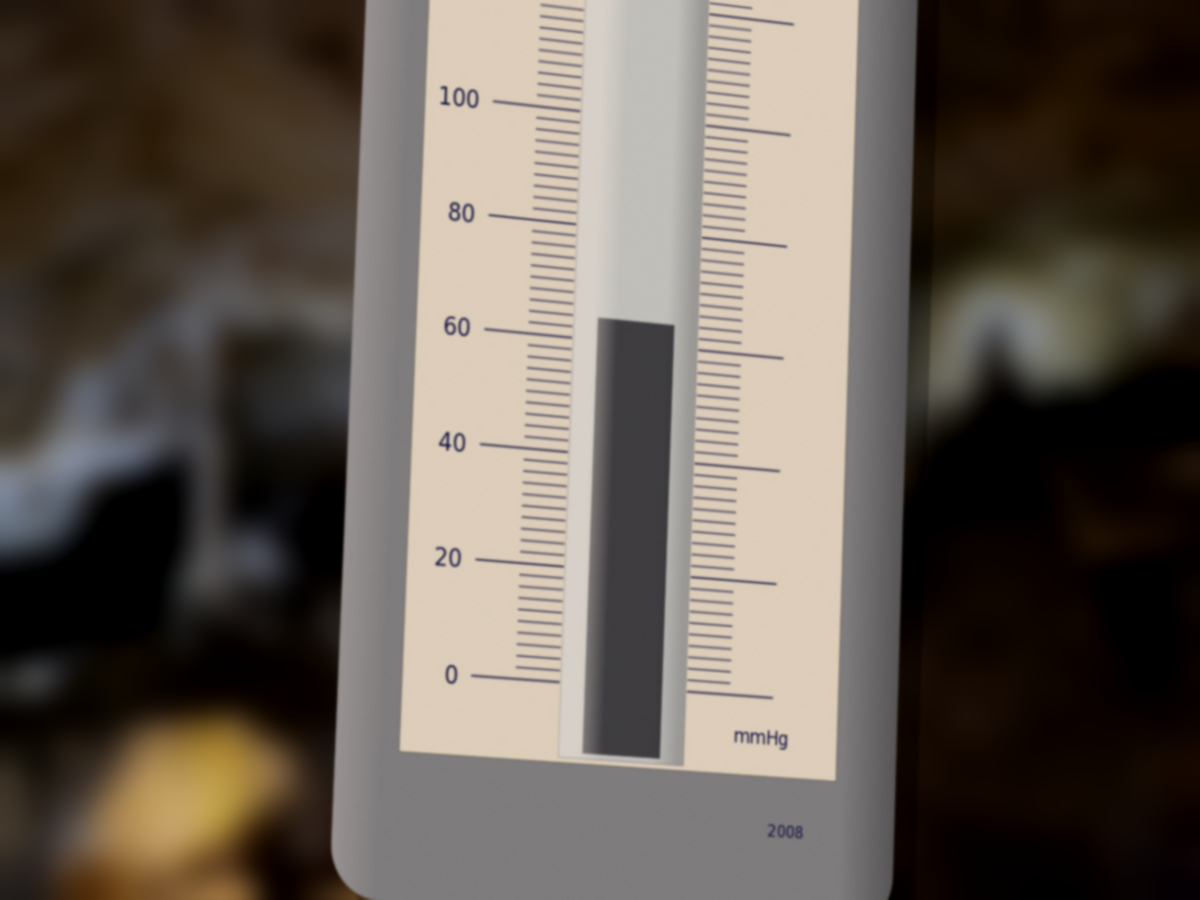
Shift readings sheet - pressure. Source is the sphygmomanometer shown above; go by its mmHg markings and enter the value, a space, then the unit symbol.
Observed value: 64 mmHg
